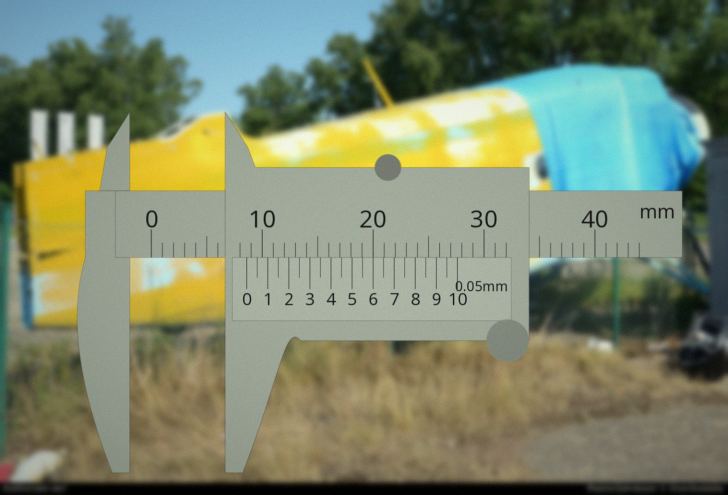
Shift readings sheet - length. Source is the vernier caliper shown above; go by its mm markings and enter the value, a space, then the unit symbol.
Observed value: 8.6 mm
